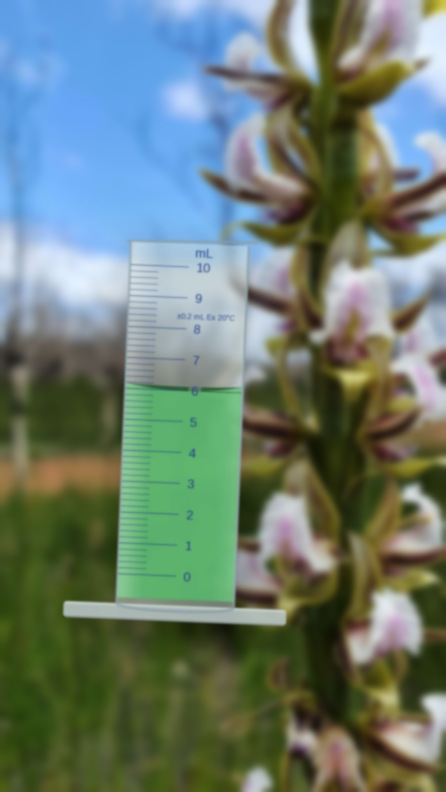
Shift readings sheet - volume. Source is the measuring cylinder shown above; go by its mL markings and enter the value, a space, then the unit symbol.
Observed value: 6 mL
